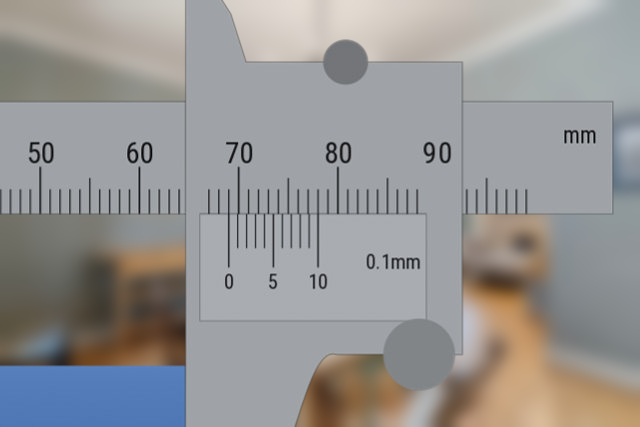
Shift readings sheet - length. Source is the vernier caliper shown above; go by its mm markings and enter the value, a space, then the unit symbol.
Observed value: 69.0 mm
